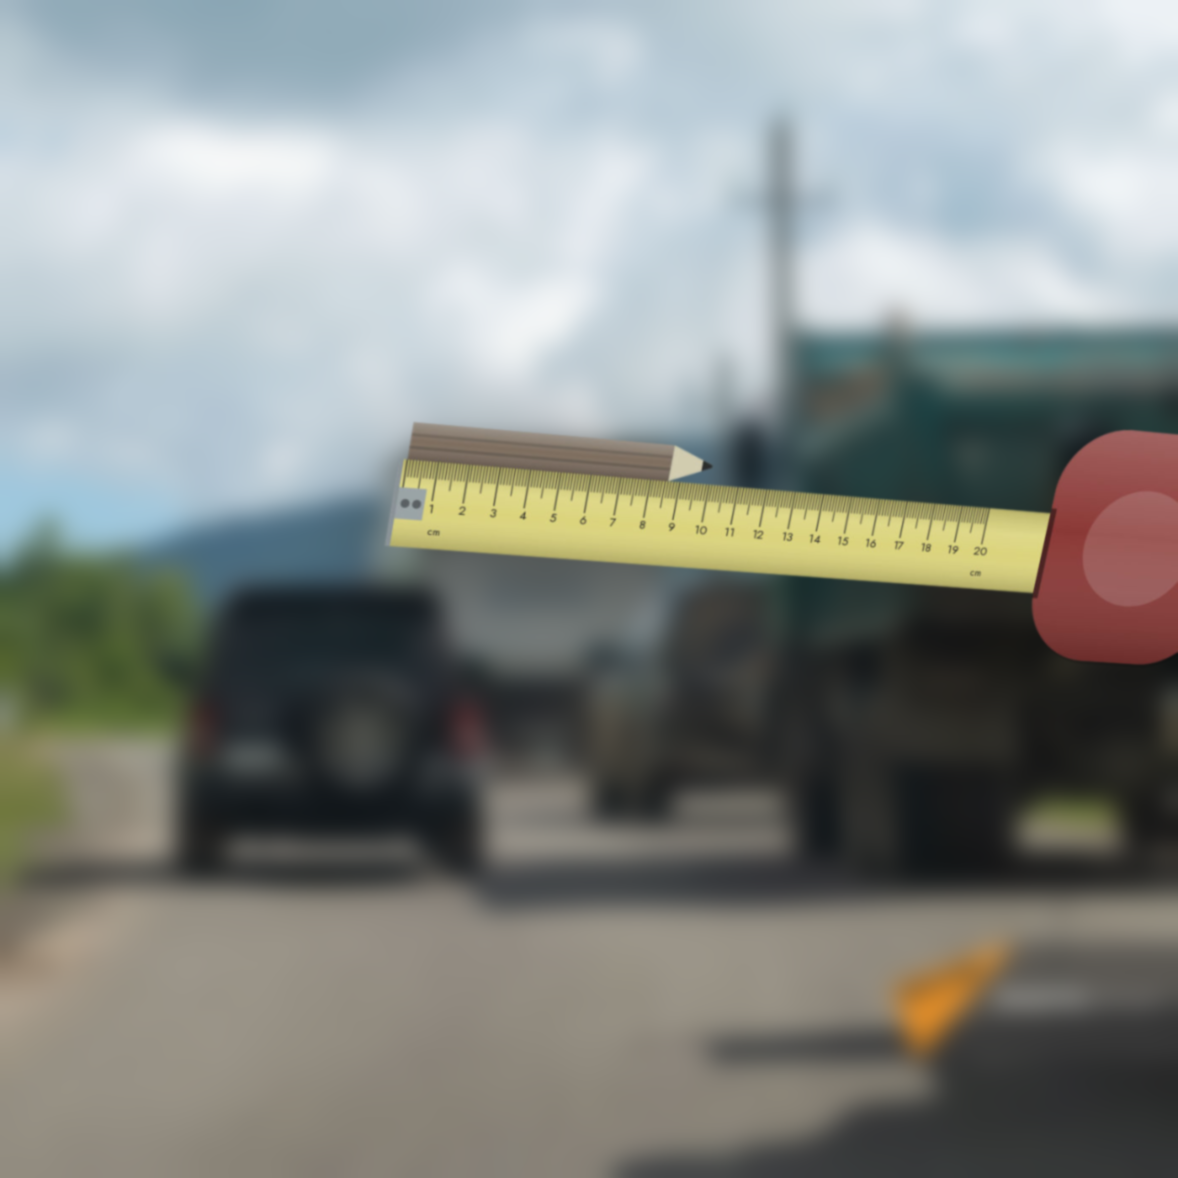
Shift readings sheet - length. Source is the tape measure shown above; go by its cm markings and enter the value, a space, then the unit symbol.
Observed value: 10 cm
